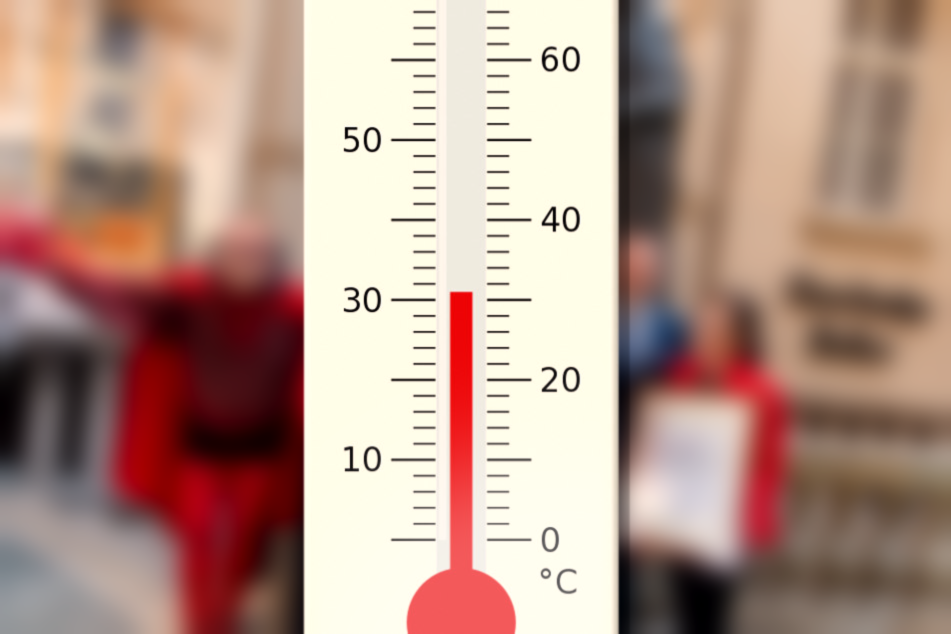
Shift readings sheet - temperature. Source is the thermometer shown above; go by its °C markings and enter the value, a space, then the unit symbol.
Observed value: 31 °C
